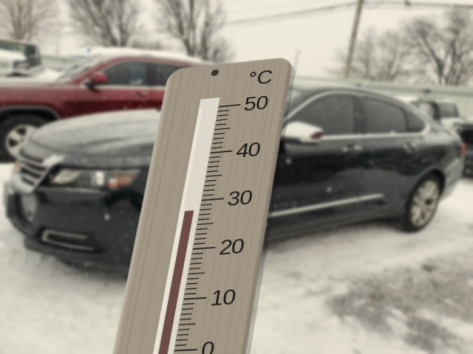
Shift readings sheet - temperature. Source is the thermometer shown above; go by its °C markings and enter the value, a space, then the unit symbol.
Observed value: 28 °C
